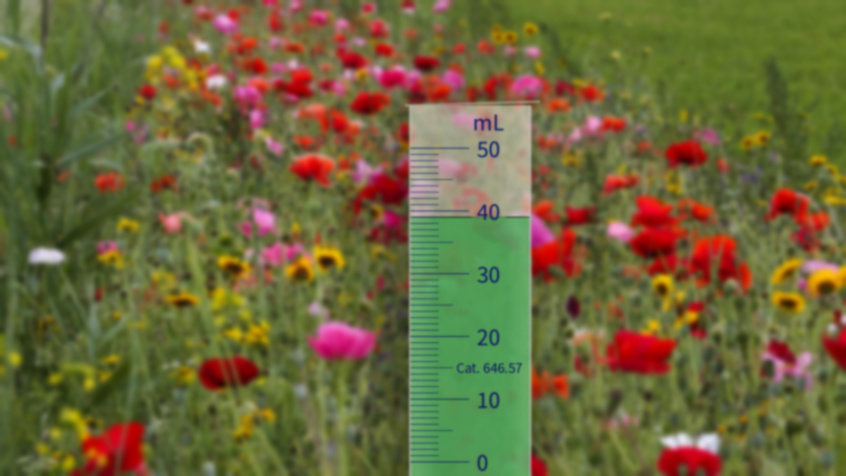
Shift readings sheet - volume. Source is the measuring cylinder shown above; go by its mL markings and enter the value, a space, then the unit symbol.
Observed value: 39 mL
